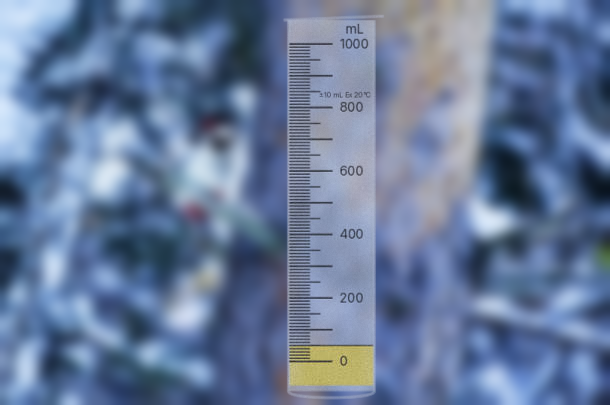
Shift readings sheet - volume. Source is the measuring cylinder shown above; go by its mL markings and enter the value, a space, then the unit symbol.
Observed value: 50 mL
